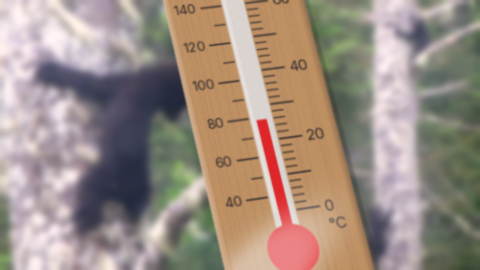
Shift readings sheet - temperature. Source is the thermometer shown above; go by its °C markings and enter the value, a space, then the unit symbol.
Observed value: 26 °C
